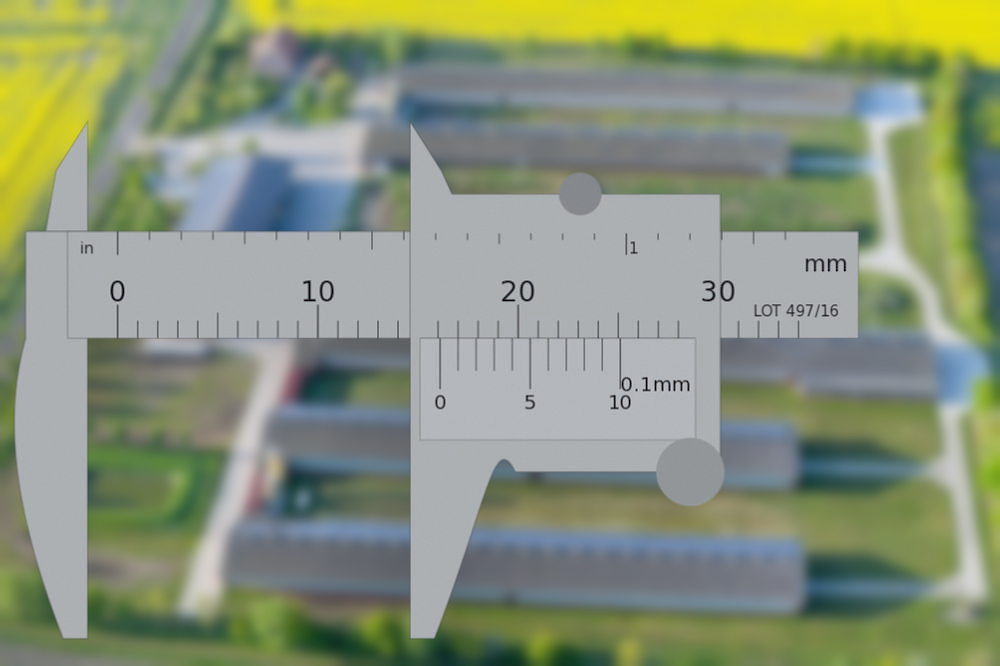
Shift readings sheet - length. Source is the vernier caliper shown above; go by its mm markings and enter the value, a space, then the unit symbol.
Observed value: 16.1 mm
